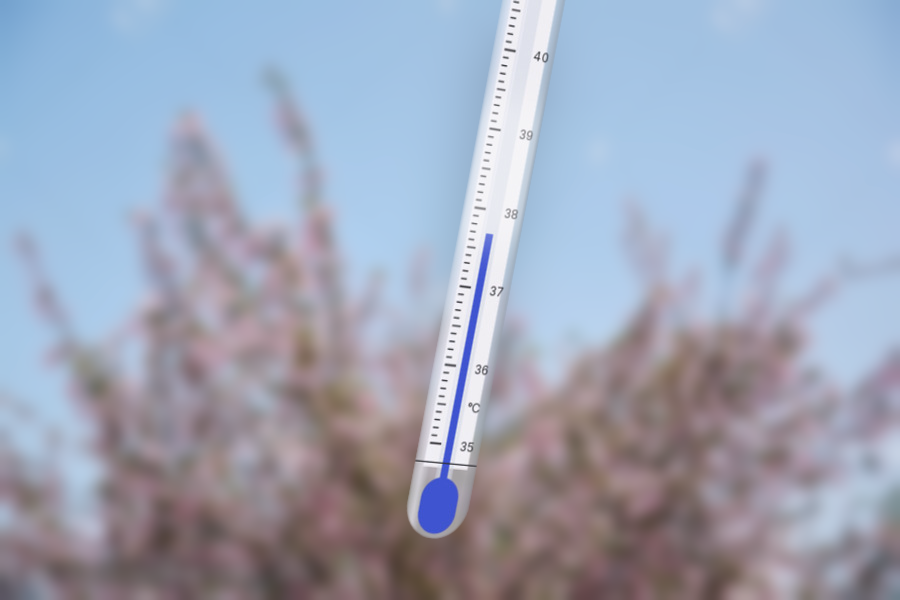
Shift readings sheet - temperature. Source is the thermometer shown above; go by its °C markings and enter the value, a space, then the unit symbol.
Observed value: 37.7 °C
